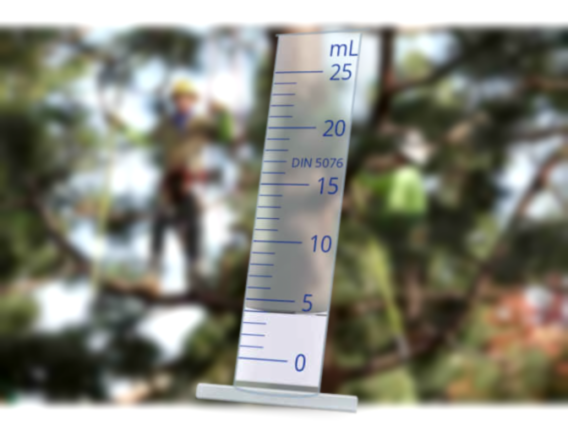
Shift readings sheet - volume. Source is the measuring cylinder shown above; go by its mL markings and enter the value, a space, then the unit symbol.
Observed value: 4 mL
